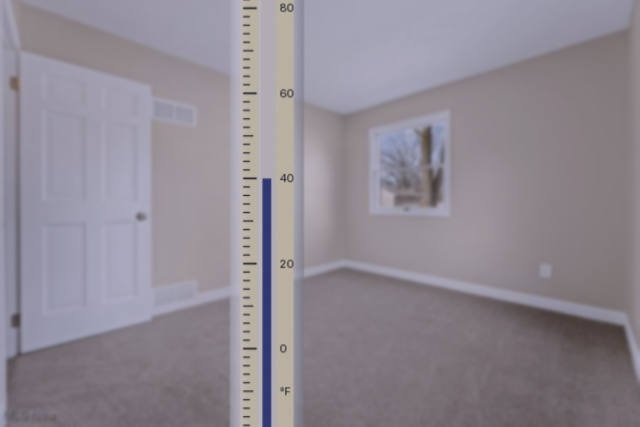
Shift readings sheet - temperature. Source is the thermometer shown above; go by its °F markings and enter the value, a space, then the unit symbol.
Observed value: 40 °F
